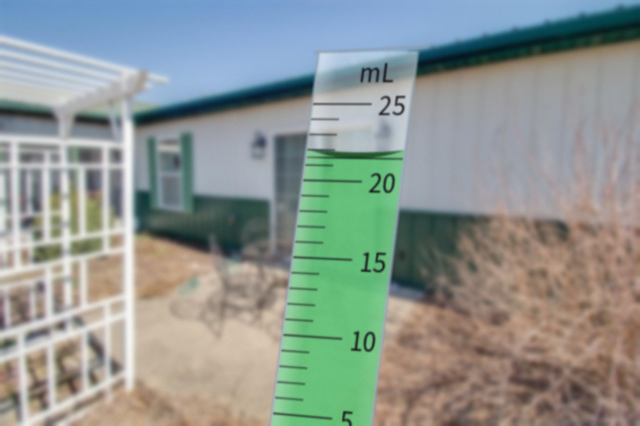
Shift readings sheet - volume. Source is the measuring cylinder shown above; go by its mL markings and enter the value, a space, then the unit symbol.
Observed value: 21.5 mL
